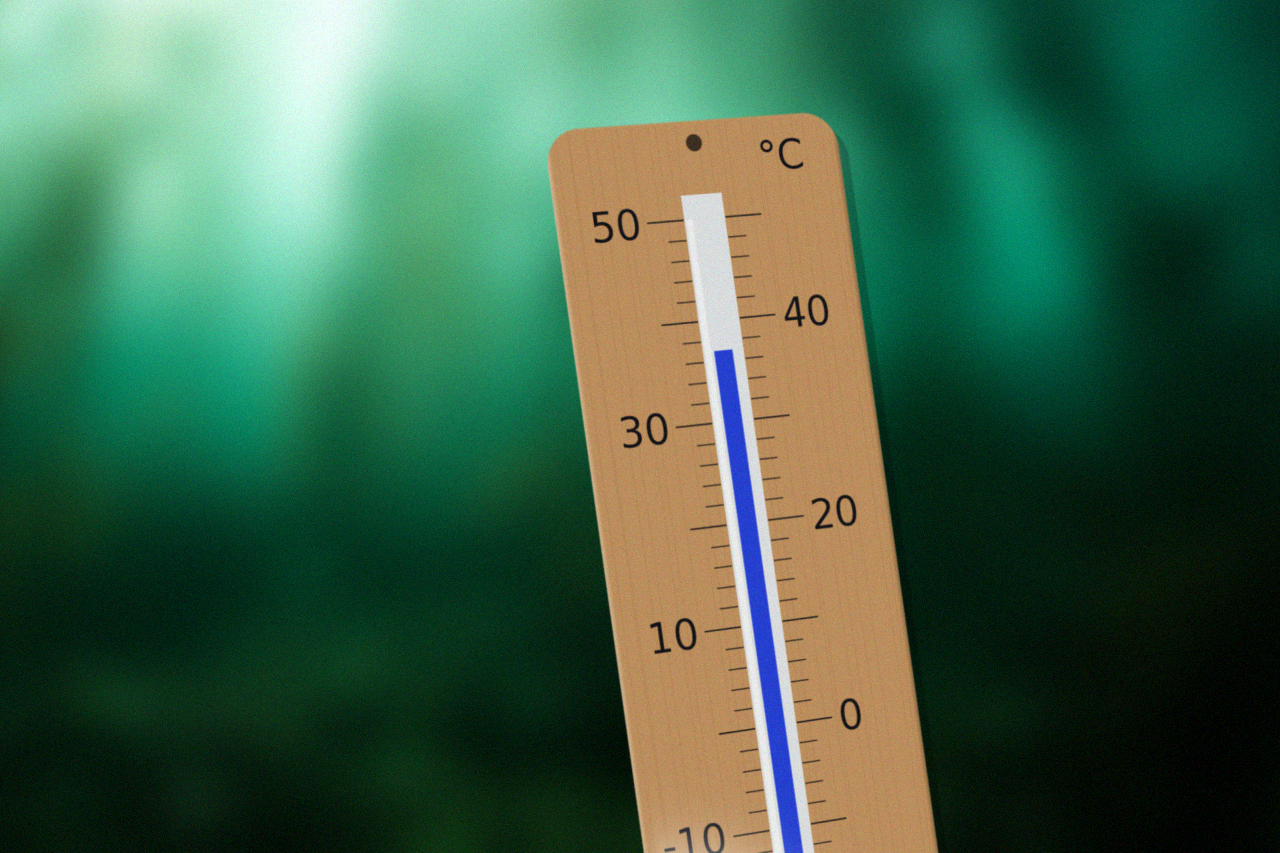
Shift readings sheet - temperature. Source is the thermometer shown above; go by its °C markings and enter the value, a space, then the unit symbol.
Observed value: 37 °C
